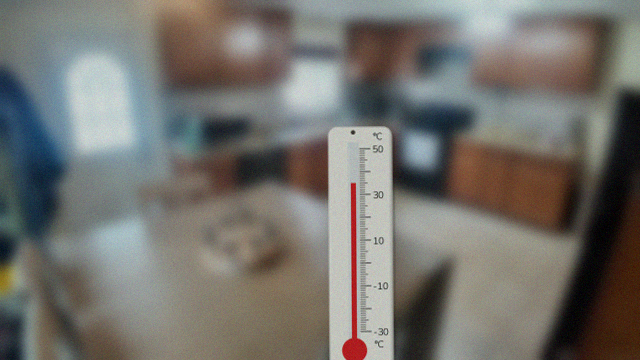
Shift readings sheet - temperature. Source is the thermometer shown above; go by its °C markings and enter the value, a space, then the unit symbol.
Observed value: 35 °C
